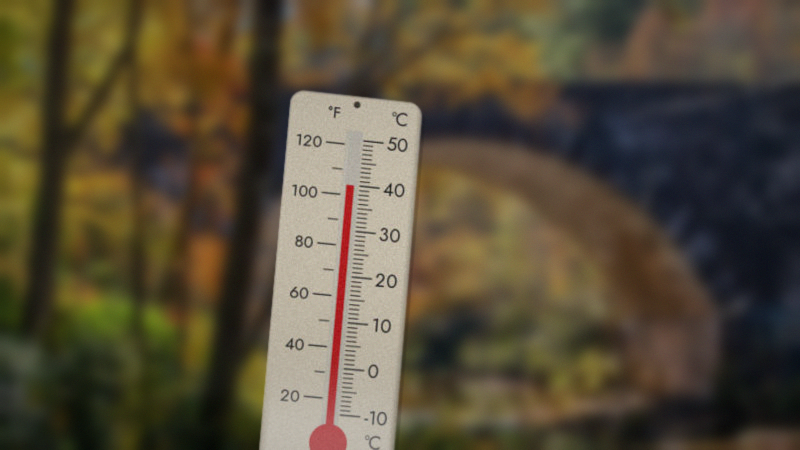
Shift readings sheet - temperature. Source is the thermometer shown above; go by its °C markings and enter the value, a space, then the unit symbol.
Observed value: 40 °C
